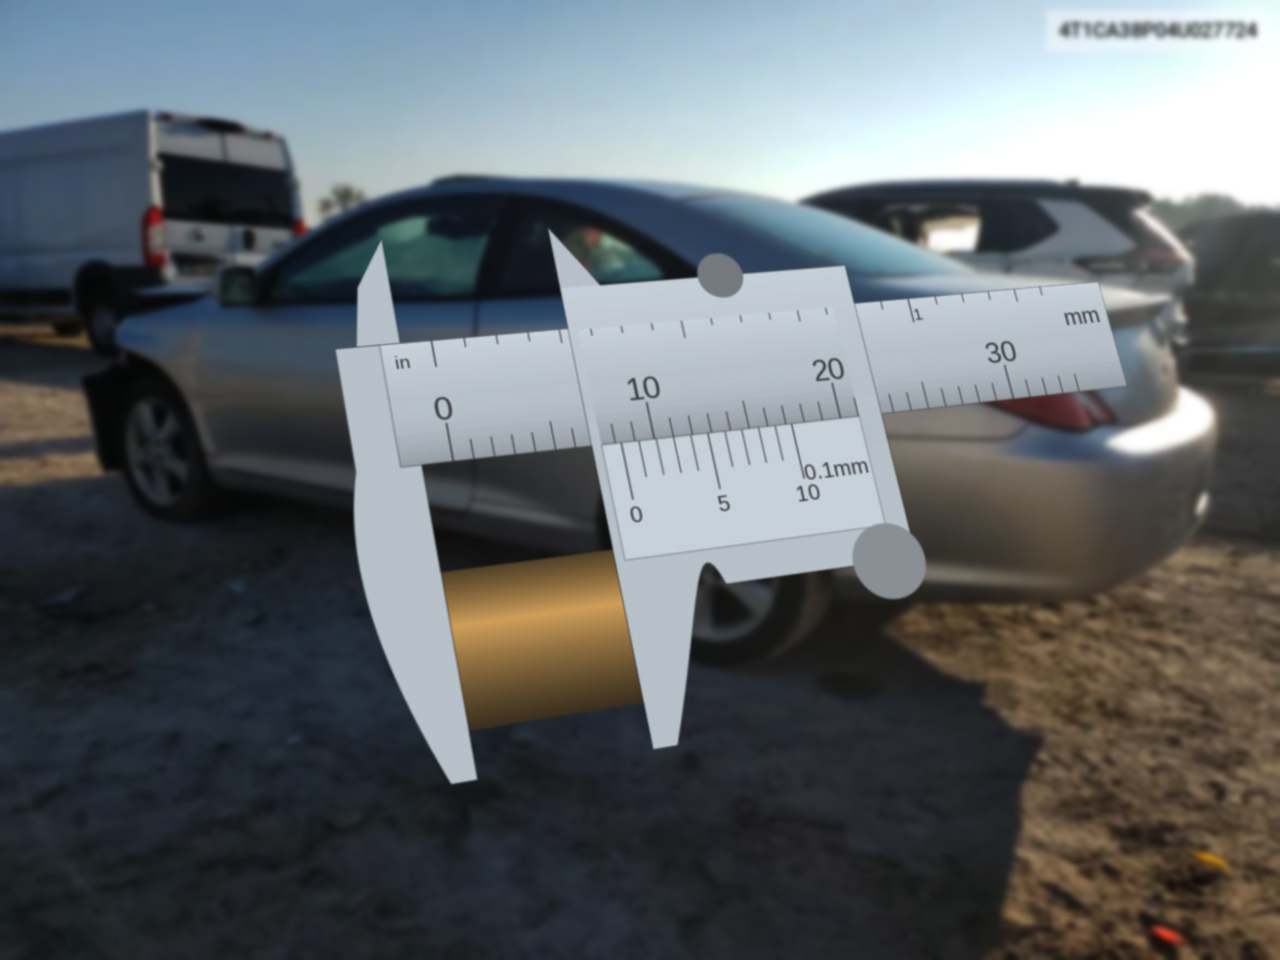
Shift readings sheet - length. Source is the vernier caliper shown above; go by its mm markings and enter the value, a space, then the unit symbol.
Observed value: 8.3 mm
